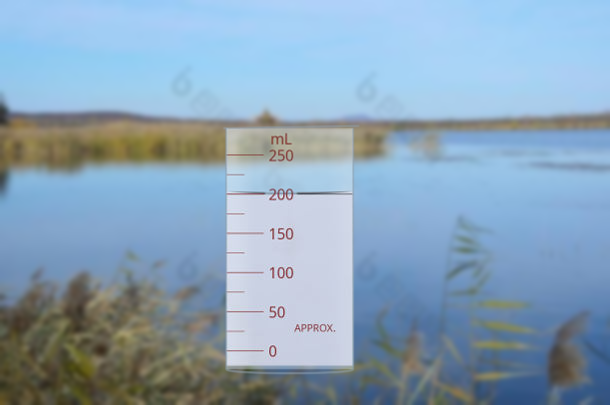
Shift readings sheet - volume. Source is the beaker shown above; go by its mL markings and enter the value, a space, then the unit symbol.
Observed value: 200 mL
